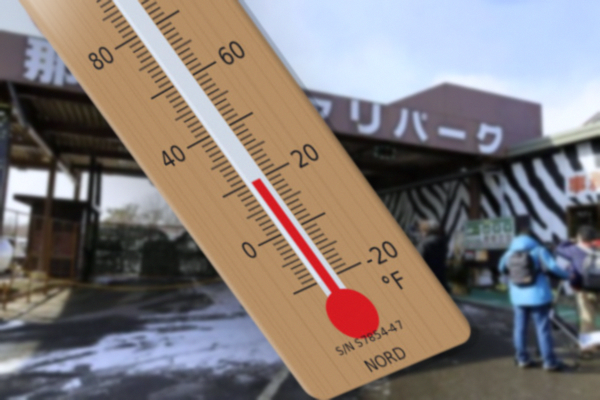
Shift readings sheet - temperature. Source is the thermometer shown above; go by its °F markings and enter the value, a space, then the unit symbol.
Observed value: 20 °F
